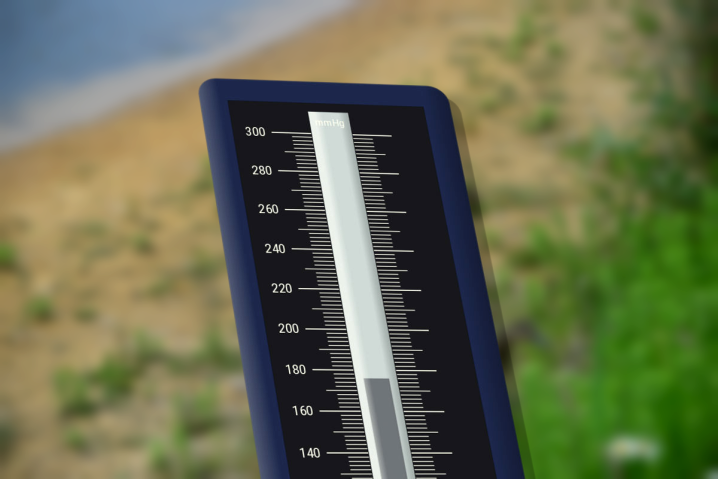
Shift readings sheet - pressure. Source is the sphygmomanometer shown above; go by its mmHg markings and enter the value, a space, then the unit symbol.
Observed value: 176 mmHg
